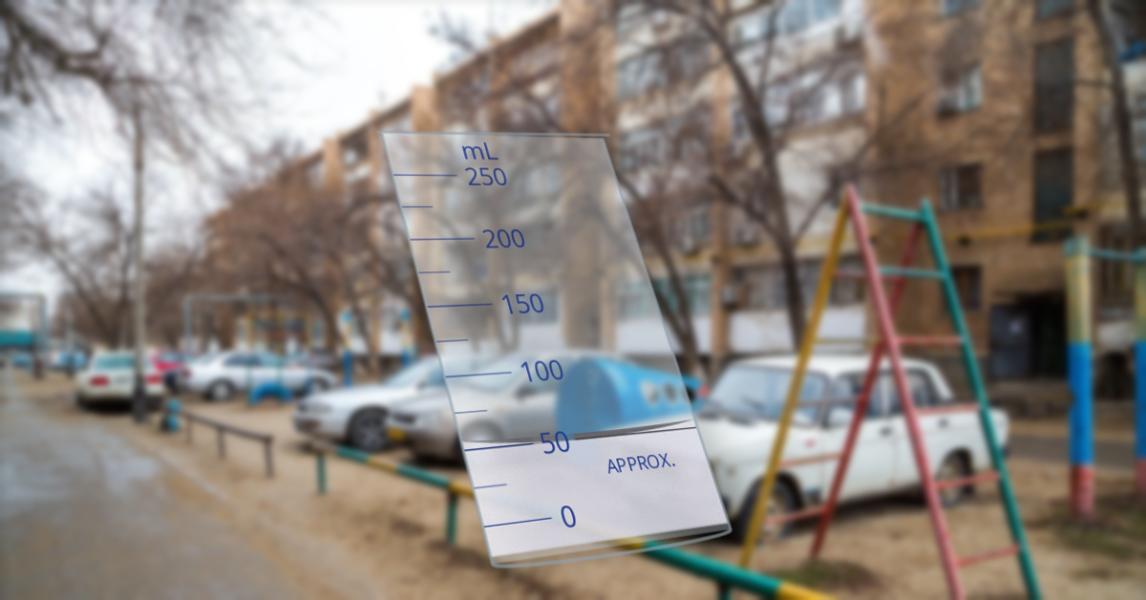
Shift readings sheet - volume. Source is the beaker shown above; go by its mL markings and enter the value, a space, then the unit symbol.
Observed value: 50 mL
